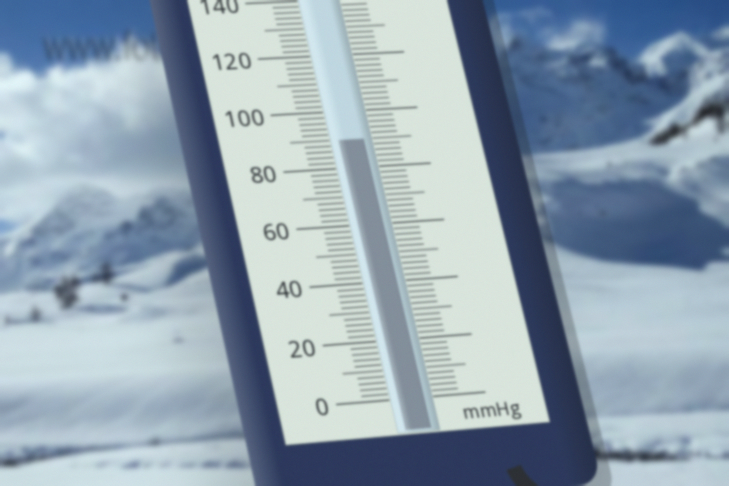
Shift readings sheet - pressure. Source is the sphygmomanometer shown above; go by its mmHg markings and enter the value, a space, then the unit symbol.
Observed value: 90 mmHg
